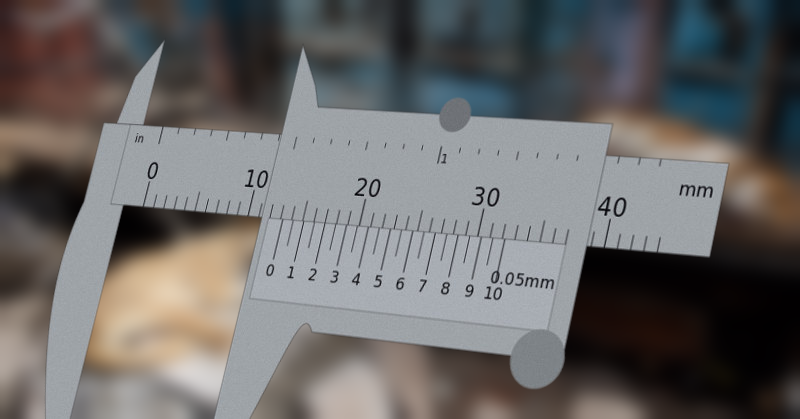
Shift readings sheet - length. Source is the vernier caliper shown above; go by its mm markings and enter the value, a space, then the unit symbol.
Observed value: 13.2 mm
